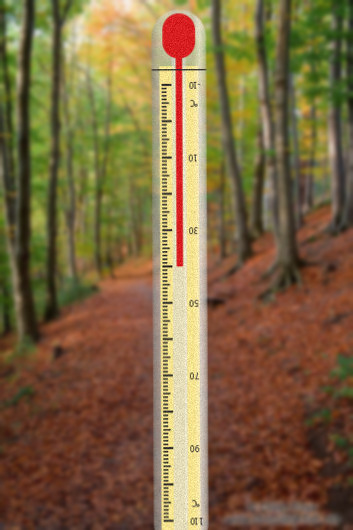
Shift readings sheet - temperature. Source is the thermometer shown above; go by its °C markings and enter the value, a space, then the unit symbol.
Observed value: 40 °C
